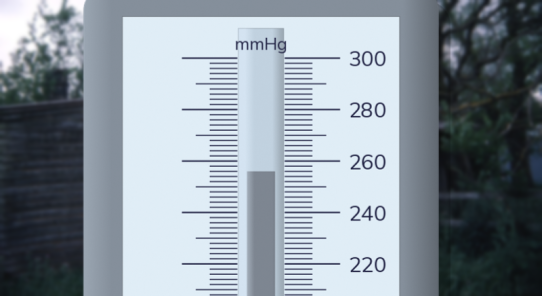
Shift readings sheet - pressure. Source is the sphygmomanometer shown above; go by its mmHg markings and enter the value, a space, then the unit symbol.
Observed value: 256 mmHg
